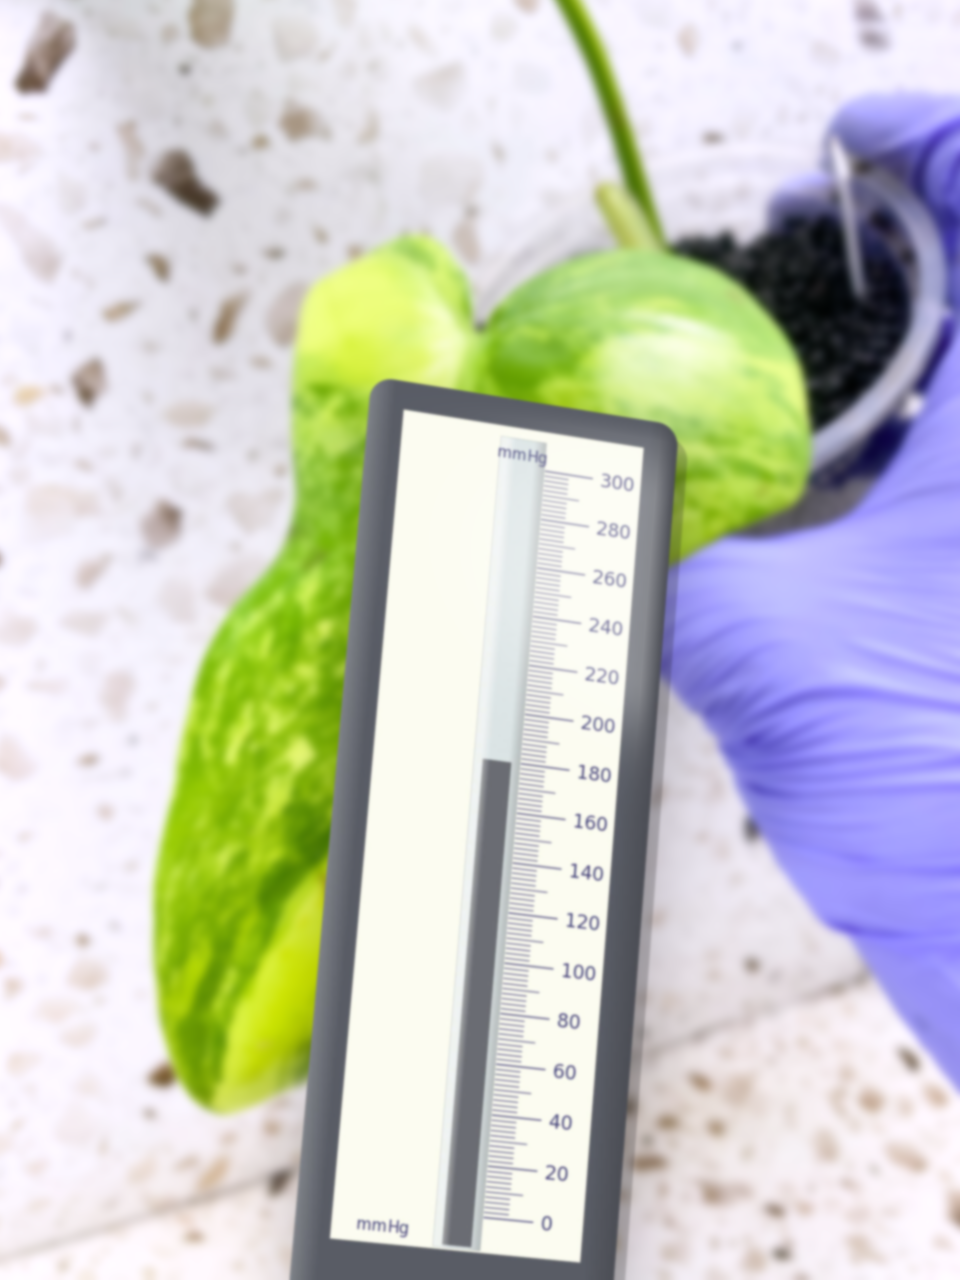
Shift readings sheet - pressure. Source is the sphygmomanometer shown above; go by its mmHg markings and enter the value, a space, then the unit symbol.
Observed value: 180 mmHg
